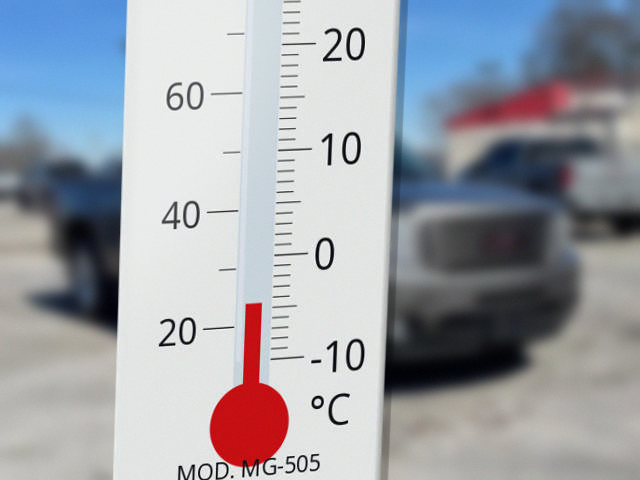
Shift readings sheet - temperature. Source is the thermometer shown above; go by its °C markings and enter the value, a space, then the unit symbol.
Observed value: -4.5 °C
